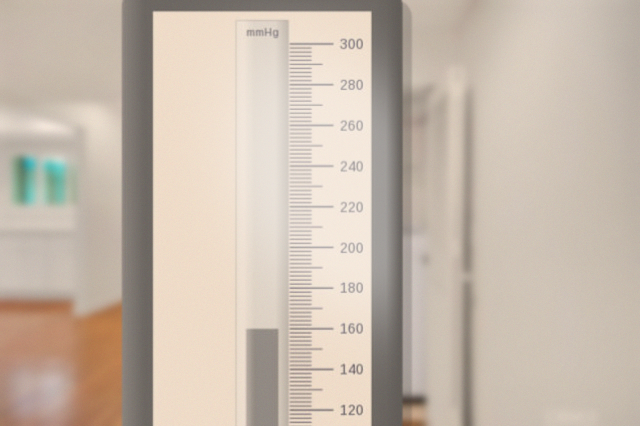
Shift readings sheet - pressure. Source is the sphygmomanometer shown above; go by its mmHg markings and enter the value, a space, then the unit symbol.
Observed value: 160 mmHg
